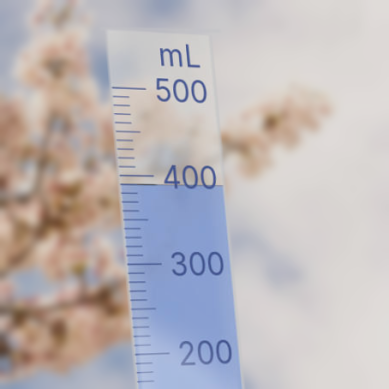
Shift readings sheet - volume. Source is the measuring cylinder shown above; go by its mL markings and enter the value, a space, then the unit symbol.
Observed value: 390 mL
